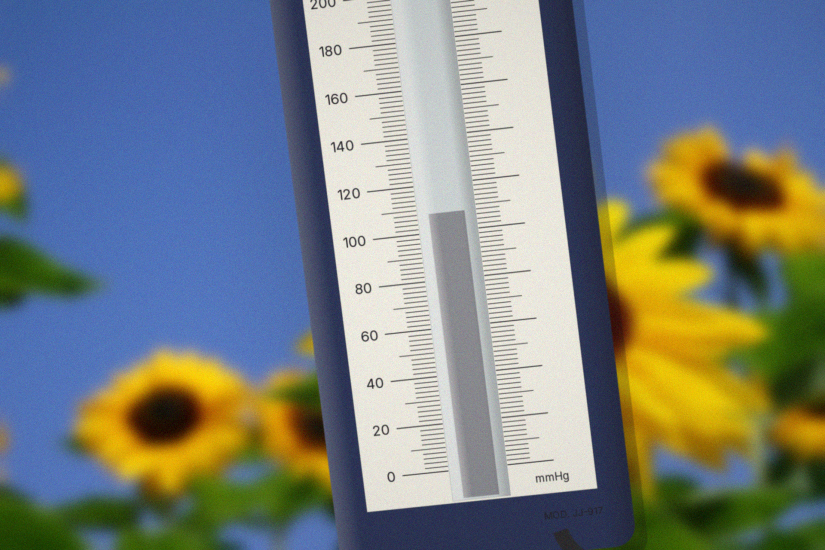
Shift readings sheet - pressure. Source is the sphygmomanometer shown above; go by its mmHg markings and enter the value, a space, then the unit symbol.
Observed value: 108 mmHg
